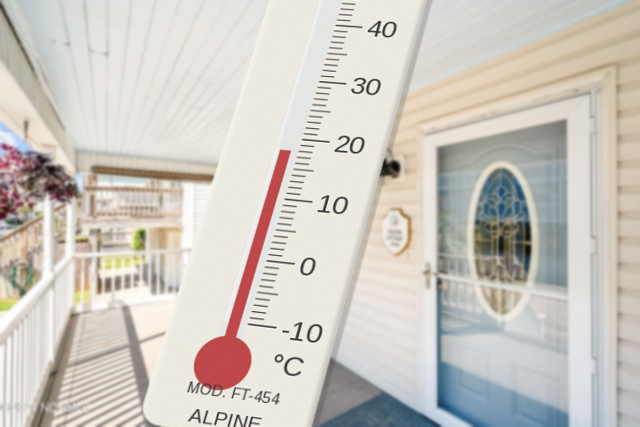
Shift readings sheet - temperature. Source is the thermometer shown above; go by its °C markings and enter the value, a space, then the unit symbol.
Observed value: 18 °C
